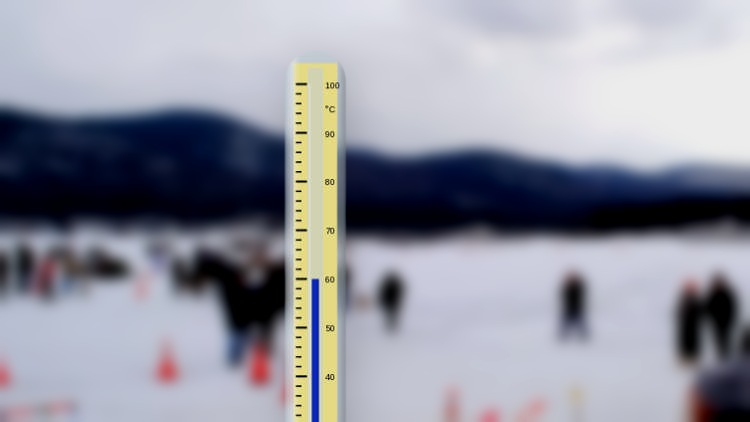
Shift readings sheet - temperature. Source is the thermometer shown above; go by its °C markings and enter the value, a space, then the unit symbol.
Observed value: 60 °C
